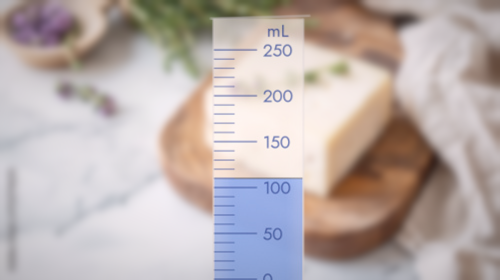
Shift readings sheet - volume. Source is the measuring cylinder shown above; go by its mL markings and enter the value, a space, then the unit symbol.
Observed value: 110 mL
